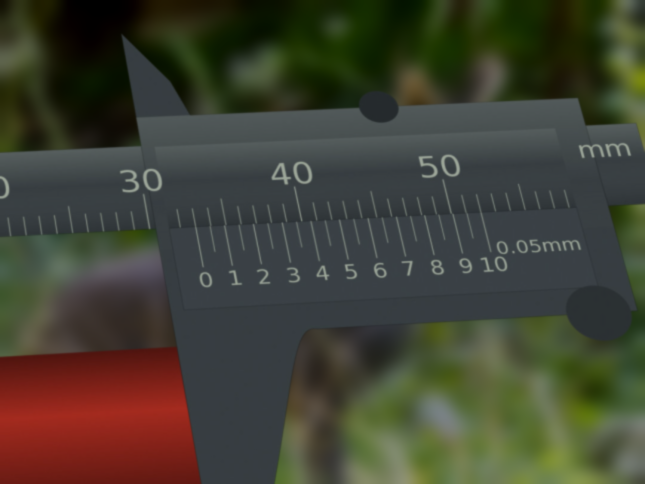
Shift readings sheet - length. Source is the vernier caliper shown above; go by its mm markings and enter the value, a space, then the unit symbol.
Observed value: 33.0 mm
